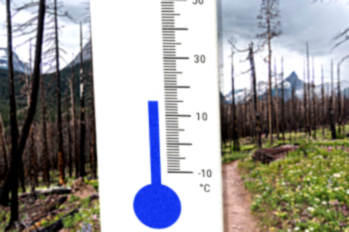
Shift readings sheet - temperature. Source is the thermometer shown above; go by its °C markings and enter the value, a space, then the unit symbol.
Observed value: 15 °C
